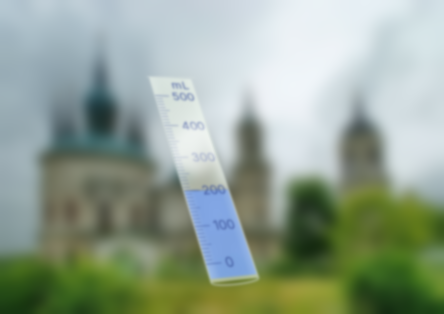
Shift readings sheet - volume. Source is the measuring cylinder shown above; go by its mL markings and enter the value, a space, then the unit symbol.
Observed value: 200 mL
